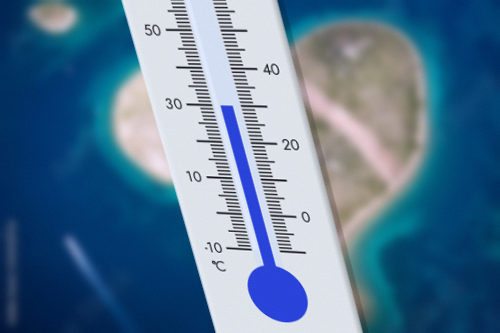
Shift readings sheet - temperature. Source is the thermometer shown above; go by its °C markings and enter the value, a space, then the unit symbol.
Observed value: 30 °C
